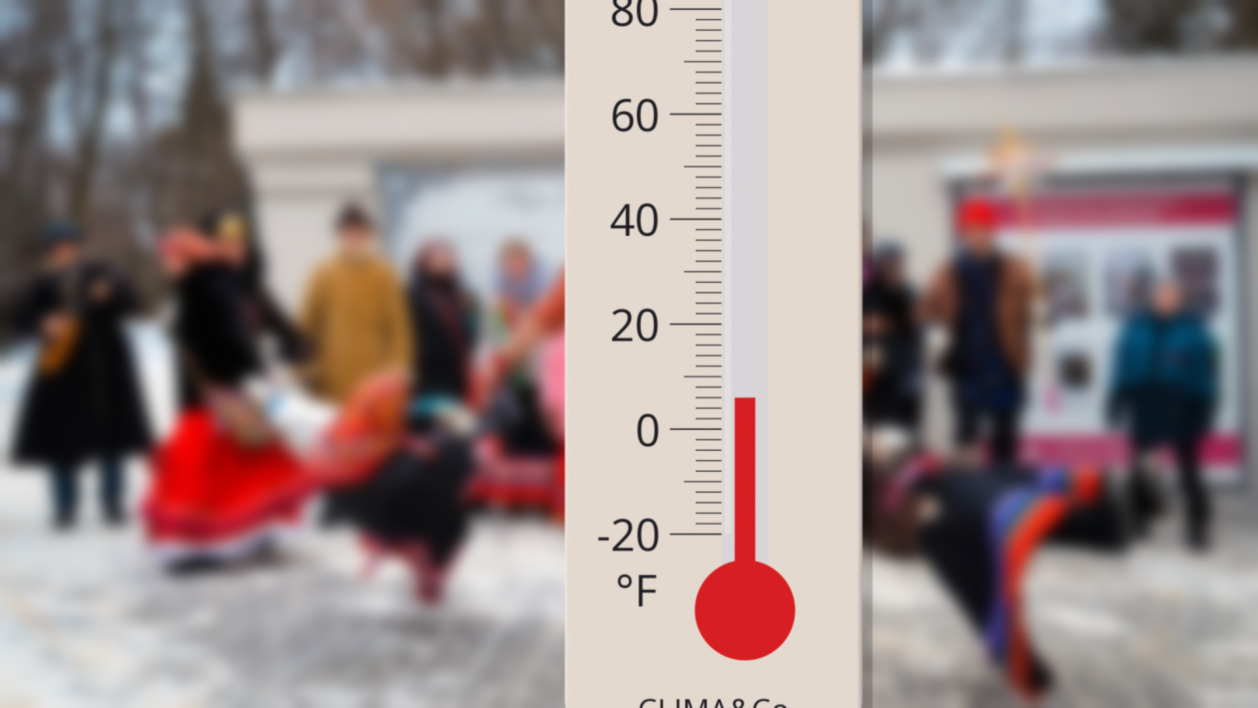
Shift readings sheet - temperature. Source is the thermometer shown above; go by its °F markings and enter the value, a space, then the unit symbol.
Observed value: 6 °F
